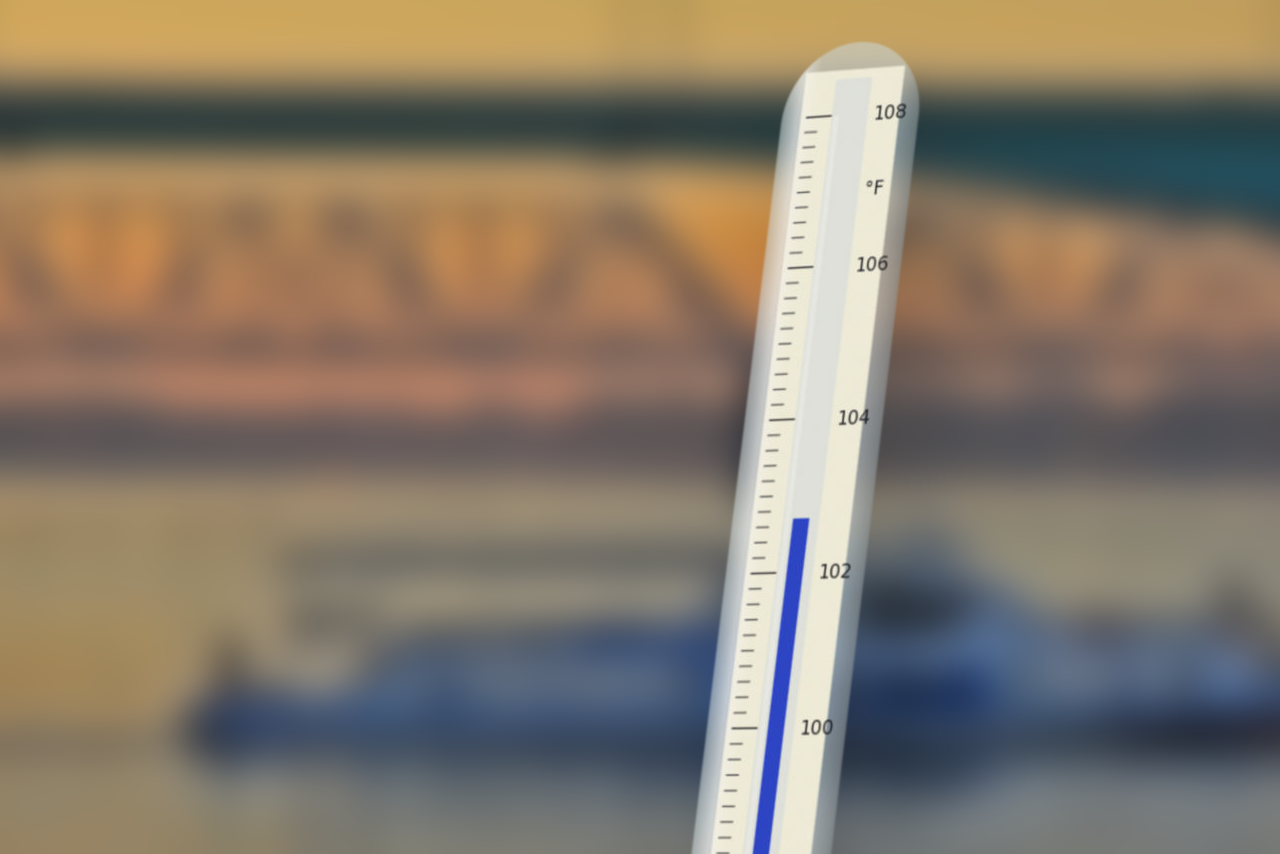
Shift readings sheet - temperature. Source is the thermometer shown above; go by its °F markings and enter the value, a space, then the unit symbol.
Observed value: 102.7 °F
